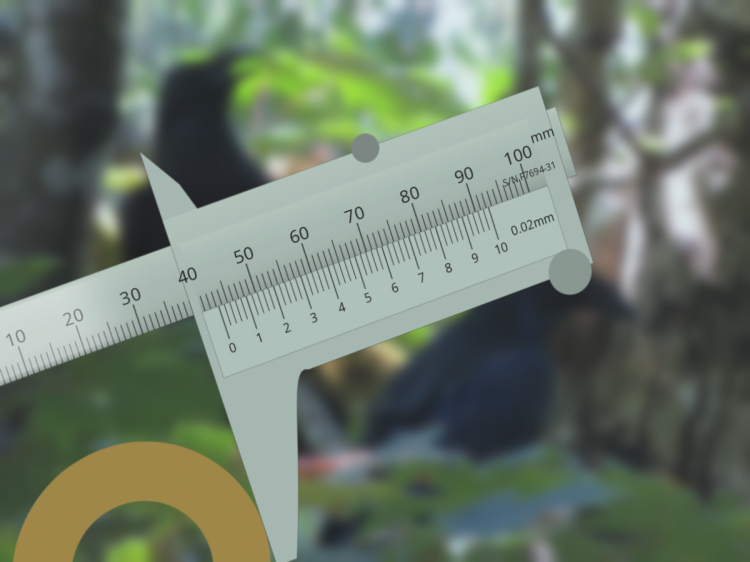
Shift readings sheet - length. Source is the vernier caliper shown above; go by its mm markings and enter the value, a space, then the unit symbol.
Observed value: 43.4 mm
